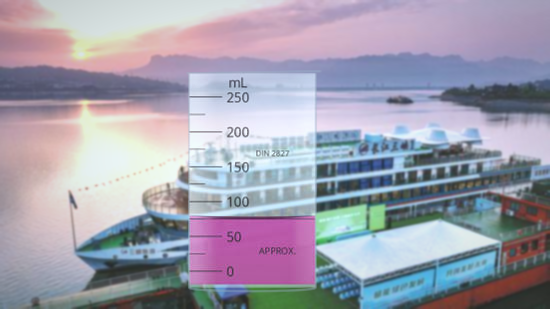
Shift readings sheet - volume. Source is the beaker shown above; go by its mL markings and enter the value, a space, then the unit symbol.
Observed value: 75 mL
